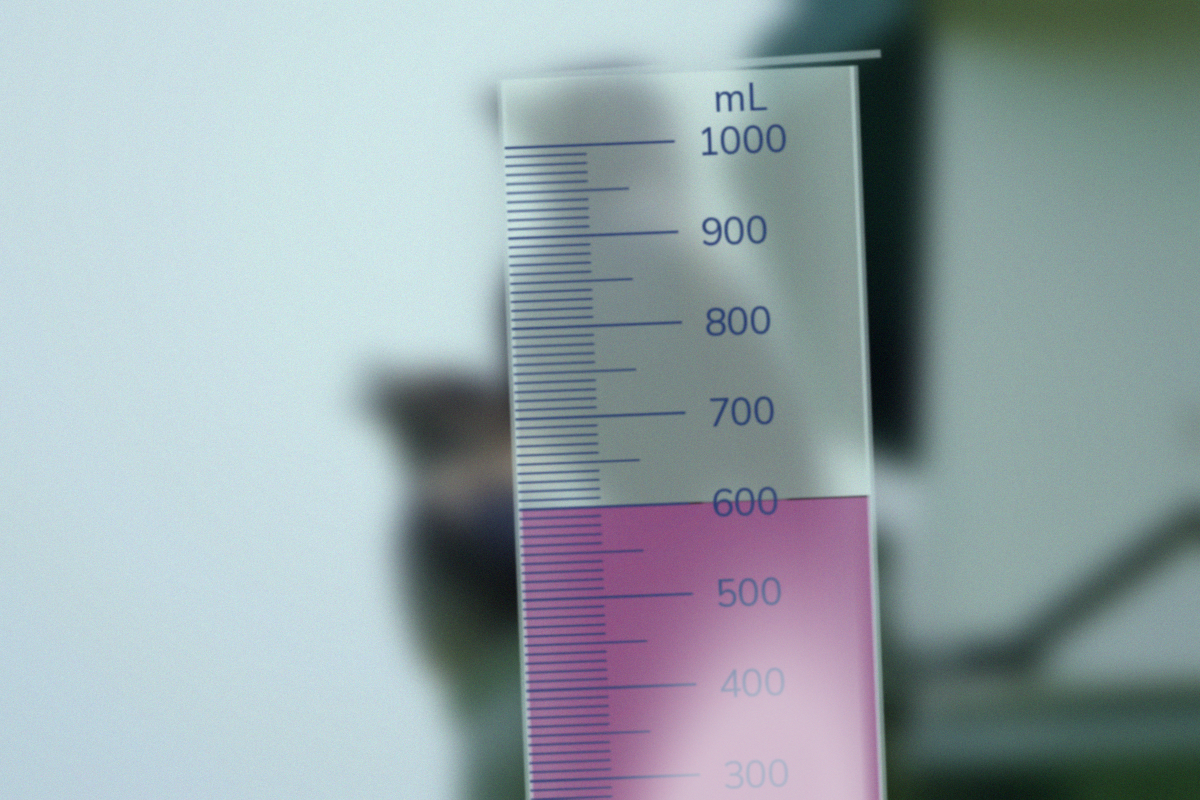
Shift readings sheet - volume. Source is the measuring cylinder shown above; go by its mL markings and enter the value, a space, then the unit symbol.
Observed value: 600 mL
